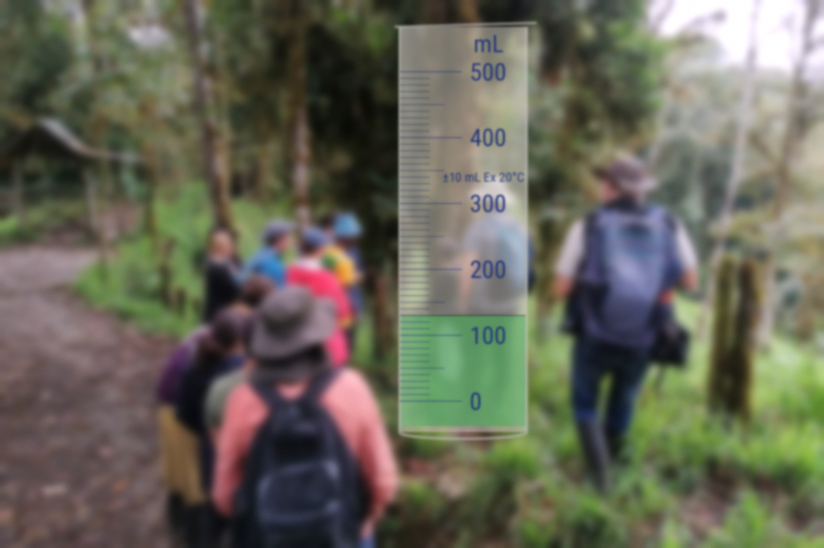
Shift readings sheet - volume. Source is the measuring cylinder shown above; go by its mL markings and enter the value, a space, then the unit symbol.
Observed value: 130 mL
